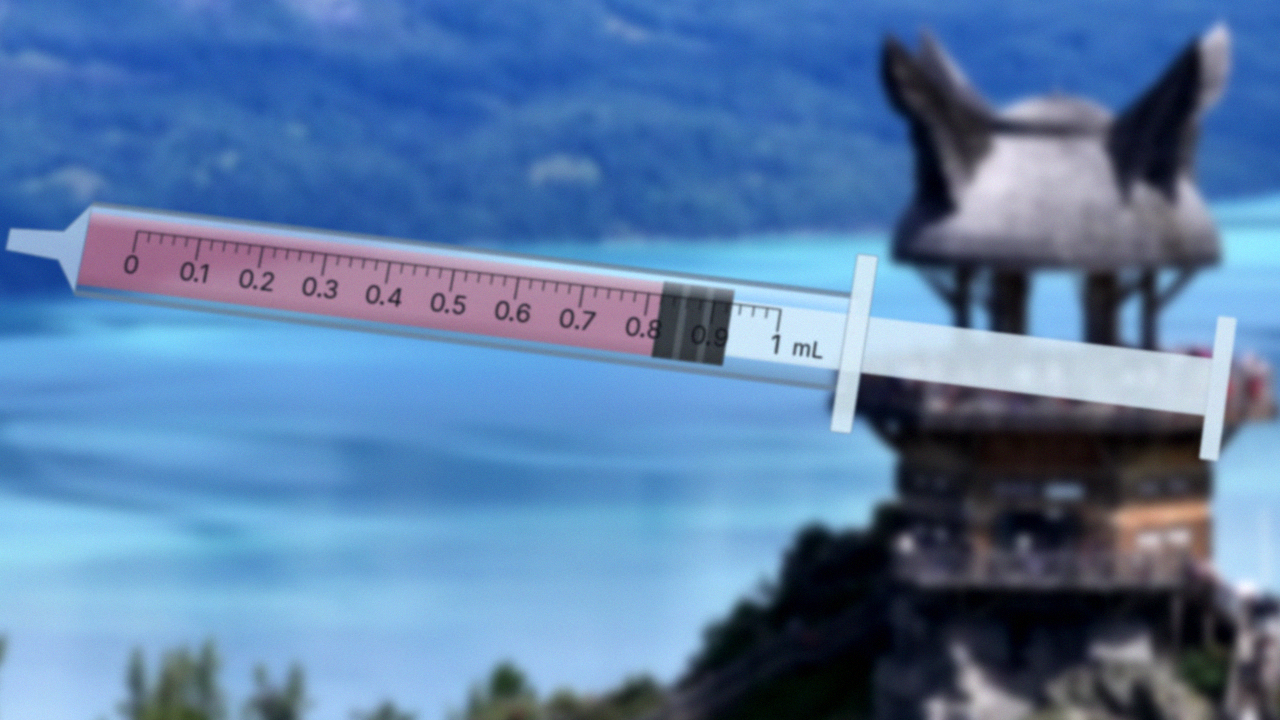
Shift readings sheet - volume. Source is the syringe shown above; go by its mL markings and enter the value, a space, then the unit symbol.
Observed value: 0.82 mL
